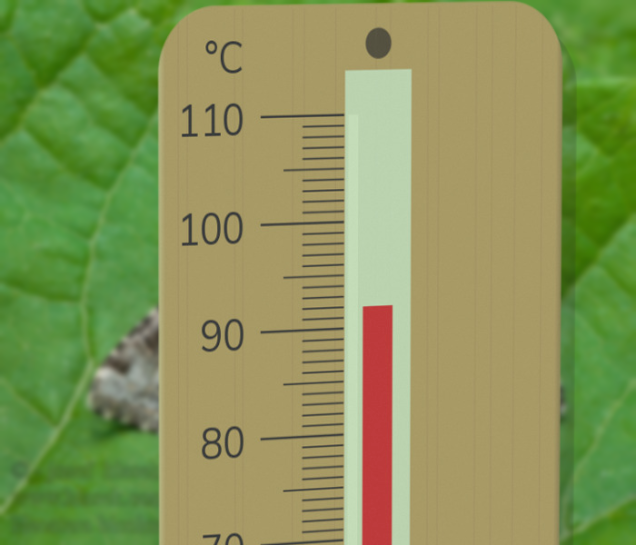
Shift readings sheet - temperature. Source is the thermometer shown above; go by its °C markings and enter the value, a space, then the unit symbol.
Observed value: 92 °C
